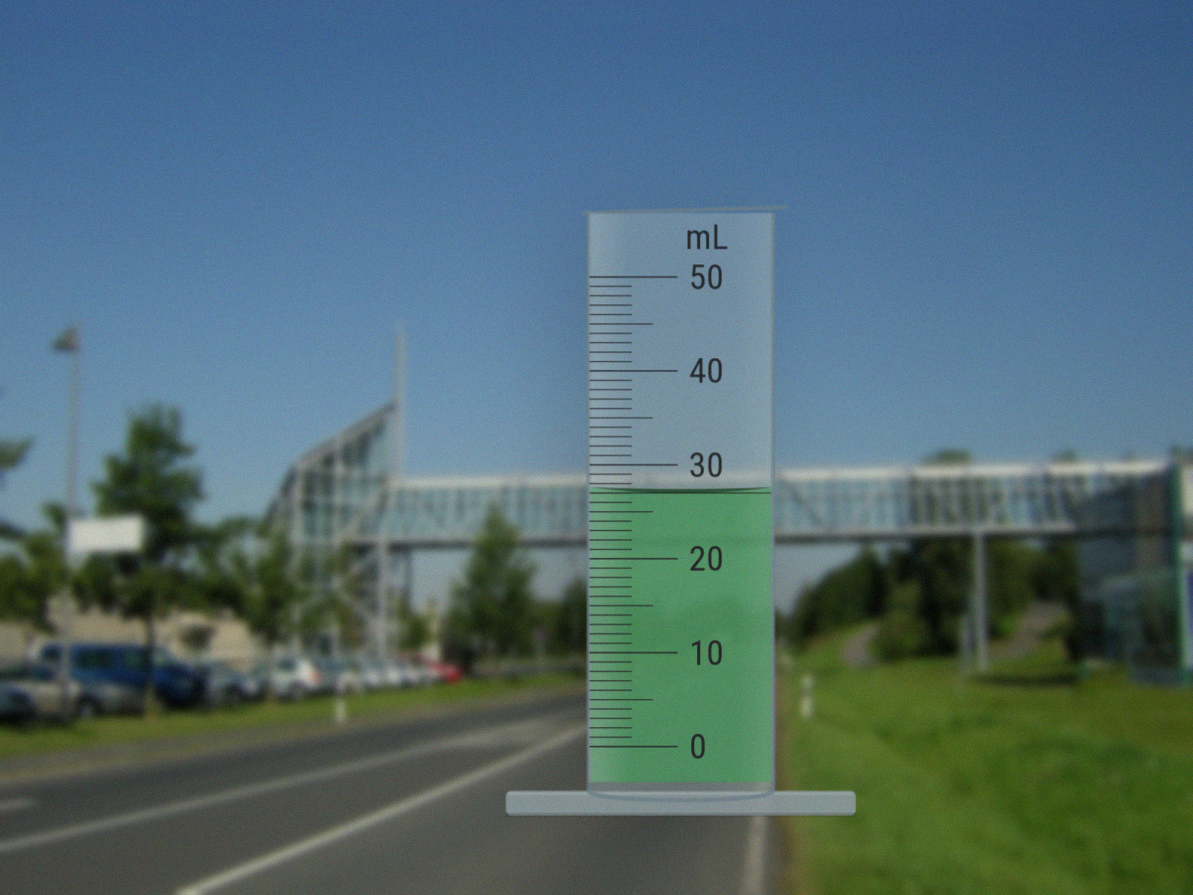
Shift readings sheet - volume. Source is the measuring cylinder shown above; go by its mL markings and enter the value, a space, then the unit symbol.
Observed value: 27 mL
